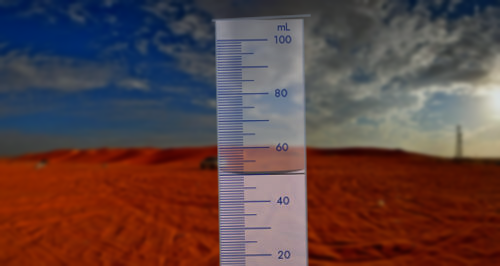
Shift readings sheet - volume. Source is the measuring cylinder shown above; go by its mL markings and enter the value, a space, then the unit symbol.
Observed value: 50 mL
